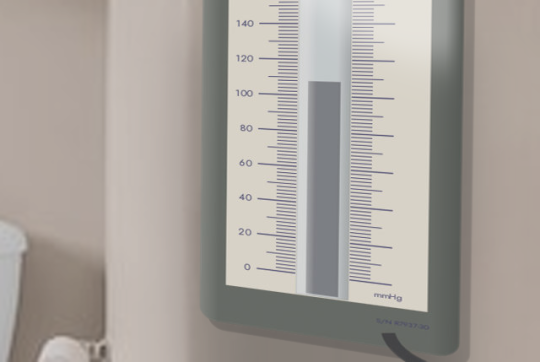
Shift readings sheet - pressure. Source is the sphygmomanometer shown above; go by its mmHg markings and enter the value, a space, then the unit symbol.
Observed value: 108 mmHg
